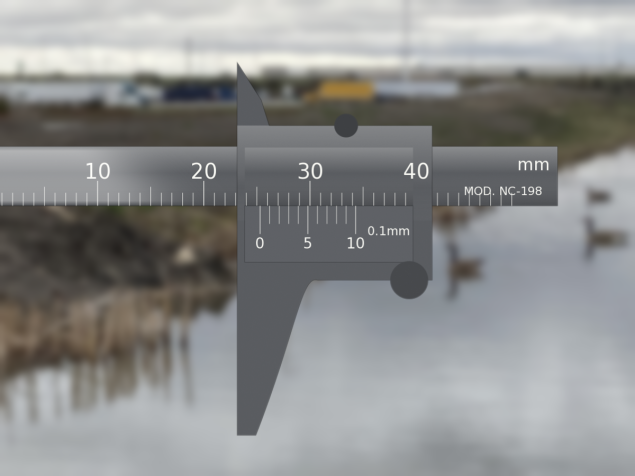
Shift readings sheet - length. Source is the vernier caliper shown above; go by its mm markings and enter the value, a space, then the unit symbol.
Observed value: 25.3 mm
